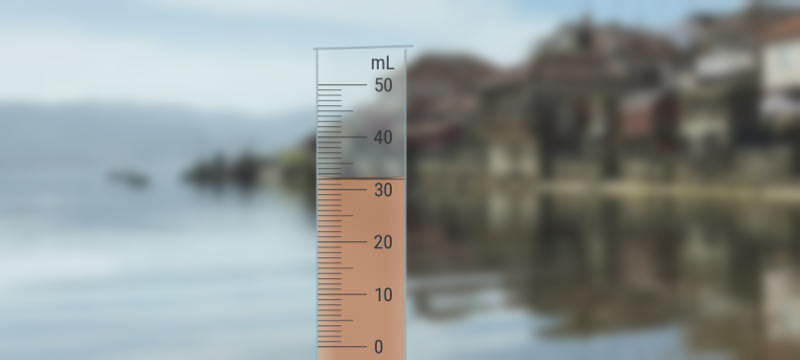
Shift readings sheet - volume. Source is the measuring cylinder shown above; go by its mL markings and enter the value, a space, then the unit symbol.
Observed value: 32 mL
